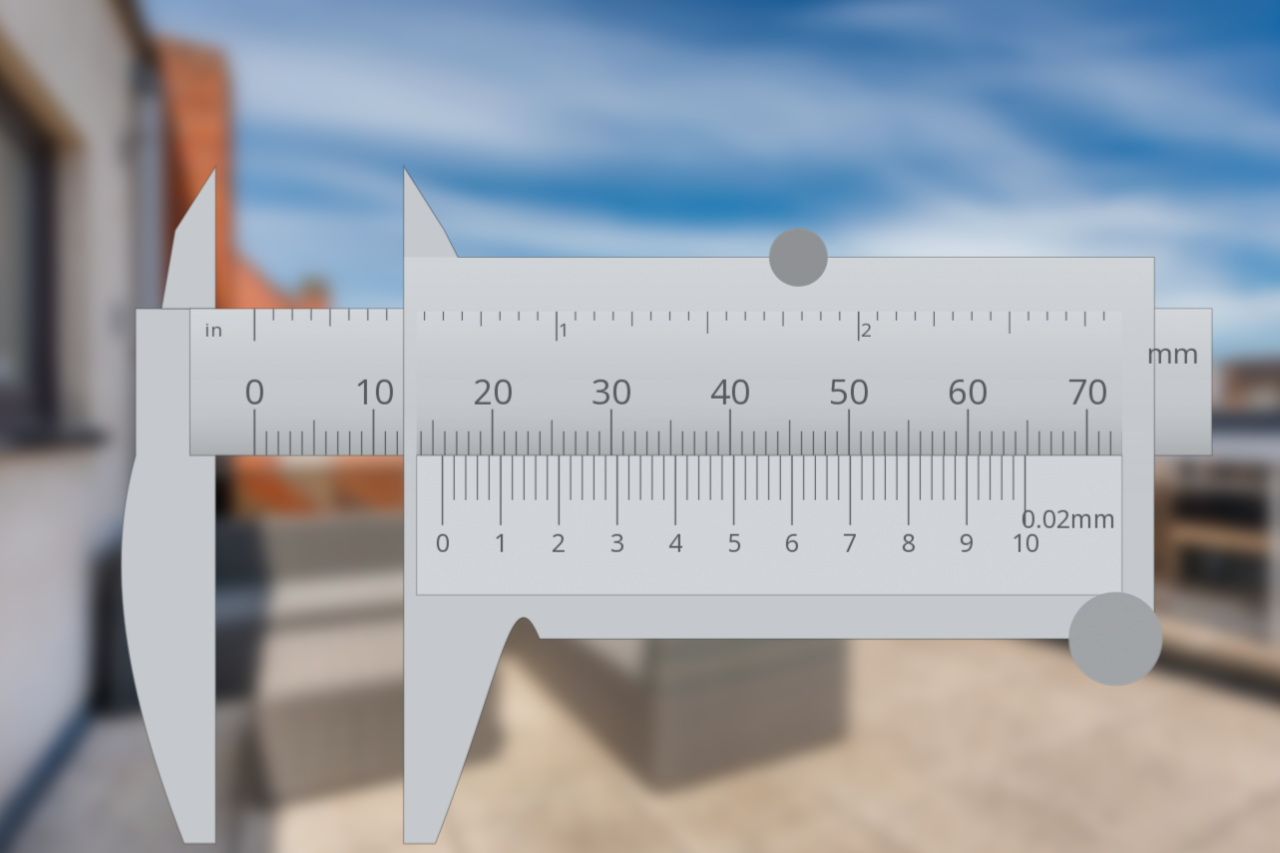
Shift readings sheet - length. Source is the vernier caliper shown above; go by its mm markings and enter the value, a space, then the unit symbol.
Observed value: 15.8 mm
